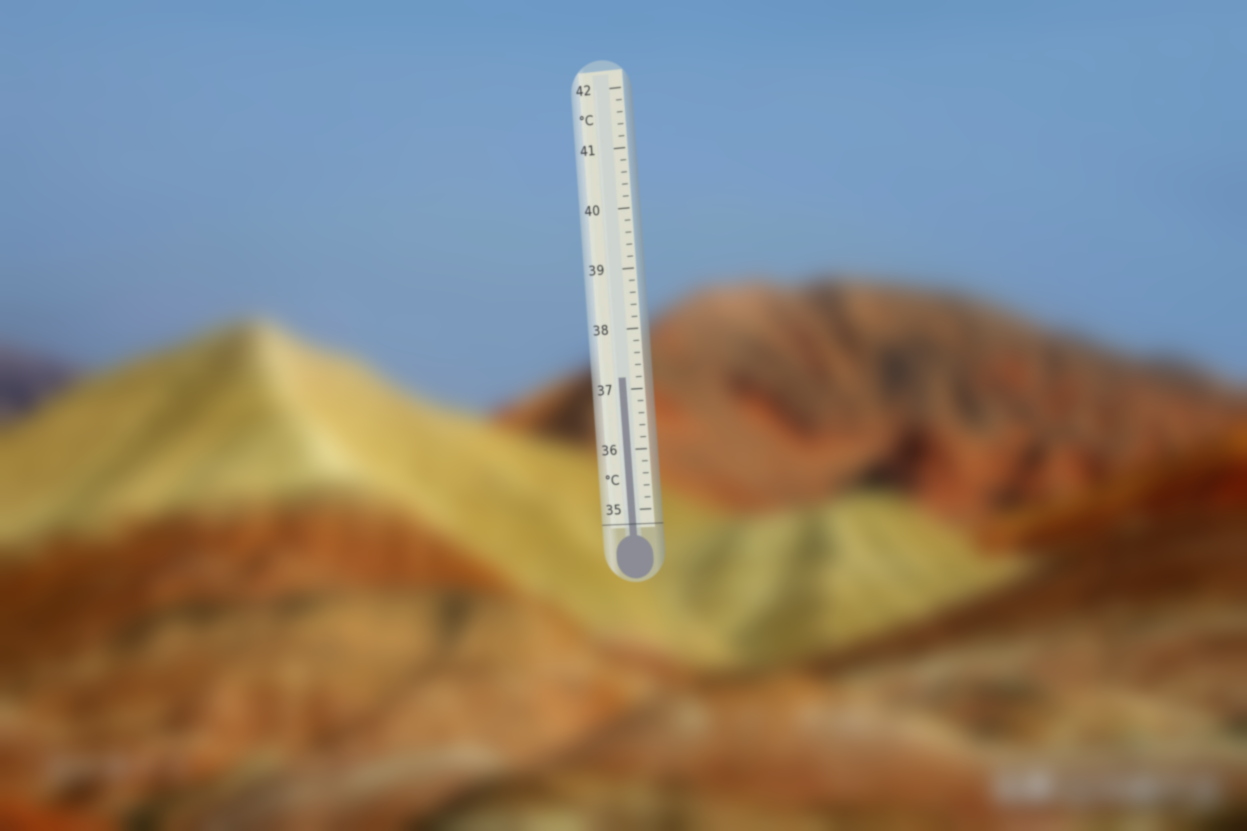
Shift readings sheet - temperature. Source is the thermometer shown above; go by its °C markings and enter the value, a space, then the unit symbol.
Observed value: 37.2 °C
